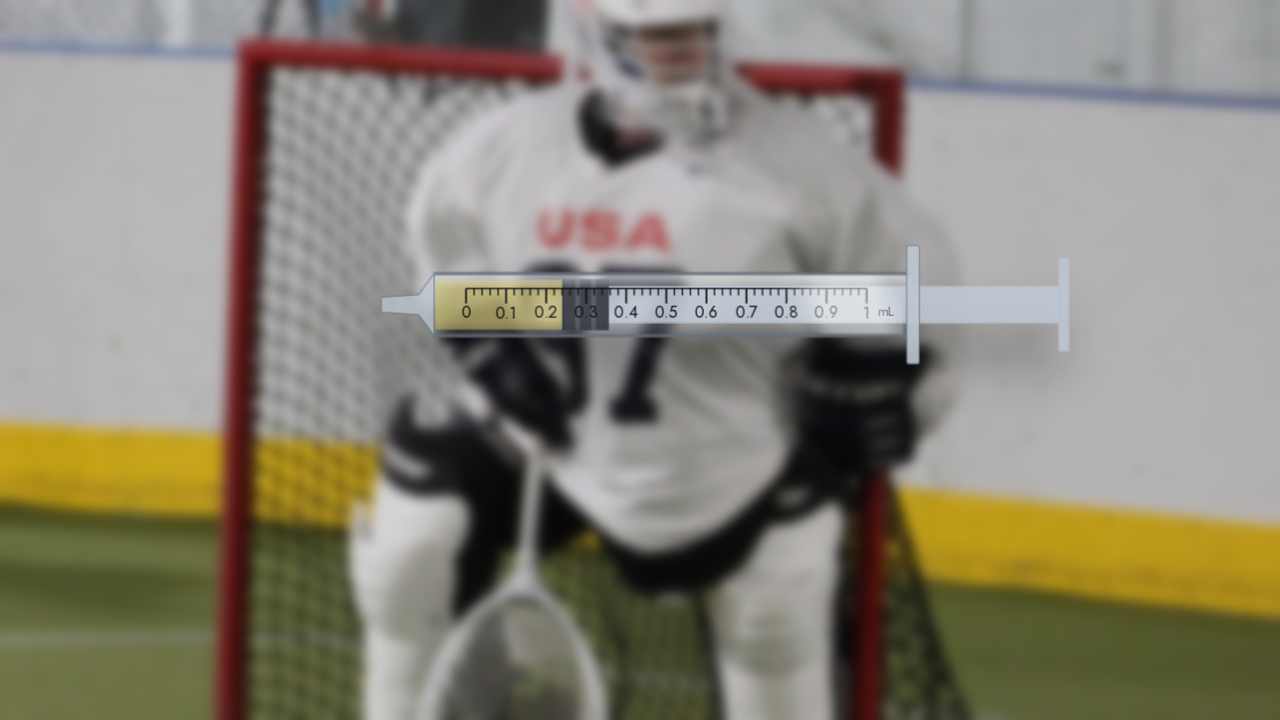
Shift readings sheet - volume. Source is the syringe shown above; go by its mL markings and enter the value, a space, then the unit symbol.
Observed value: 0.24 mL
